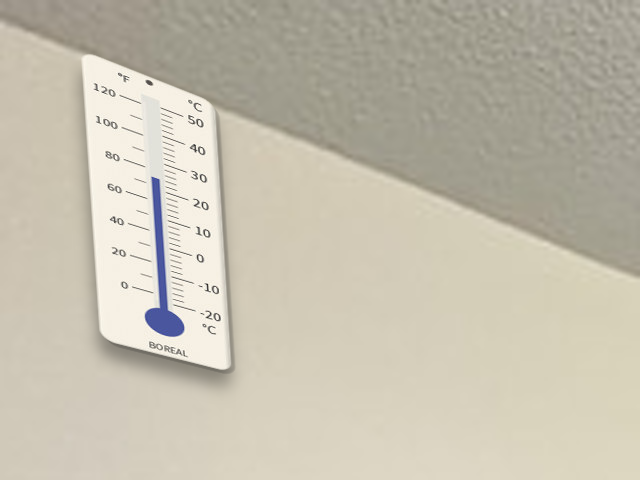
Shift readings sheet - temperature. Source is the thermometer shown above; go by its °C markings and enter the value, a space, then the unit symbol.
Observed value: 24 °C
